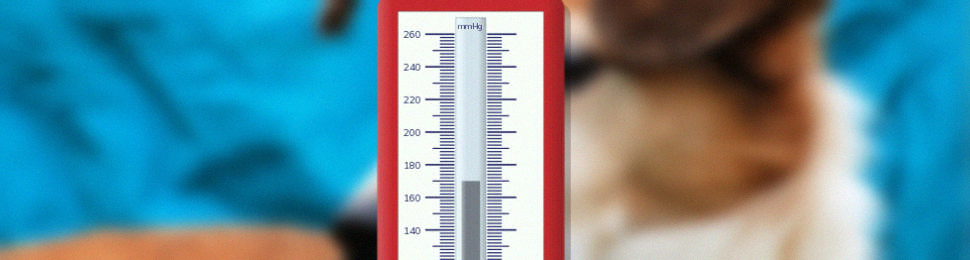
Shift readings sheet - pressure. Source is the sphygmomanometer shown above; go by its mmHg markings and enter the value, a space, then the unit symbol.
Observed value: 170 mmHg
